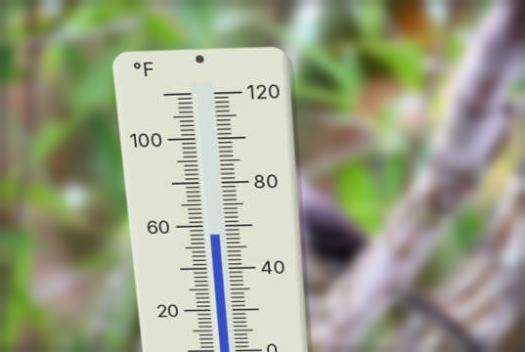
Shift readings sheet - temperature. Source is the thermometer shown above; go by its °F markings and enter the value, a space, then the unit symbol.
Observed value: 56 °F
